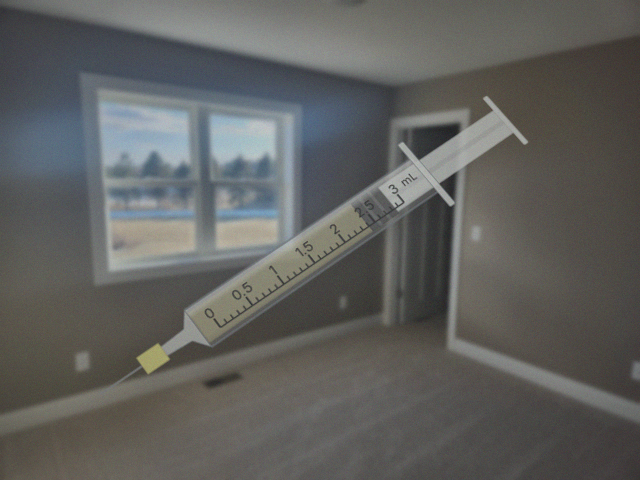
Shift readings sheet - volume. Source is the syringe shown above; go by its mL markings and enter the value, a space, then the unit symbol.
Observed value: 2.4 mL
